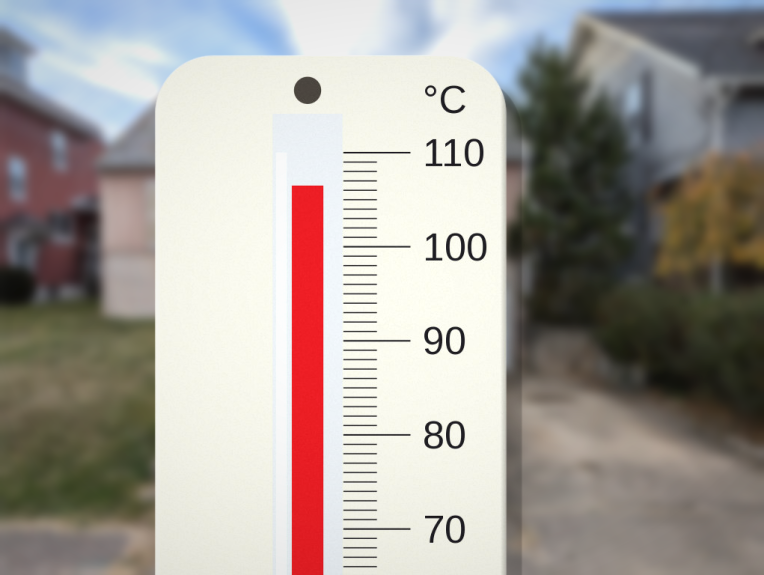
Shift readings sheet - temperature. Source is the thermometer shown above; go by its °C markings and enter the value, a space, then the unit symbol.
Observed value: 106.5 °C
